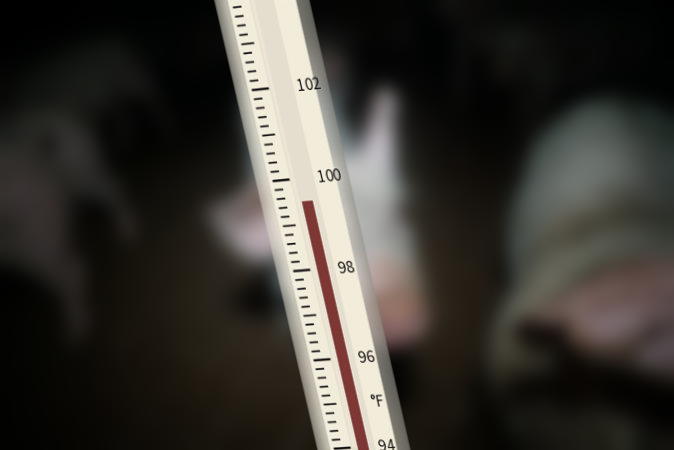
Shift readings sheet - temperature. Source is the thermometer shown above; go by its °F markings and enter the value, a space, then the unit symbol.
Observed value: 99.5 °F
